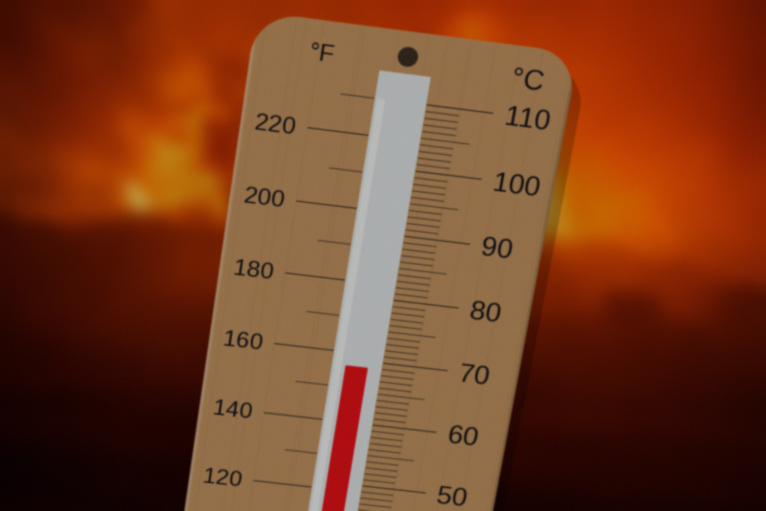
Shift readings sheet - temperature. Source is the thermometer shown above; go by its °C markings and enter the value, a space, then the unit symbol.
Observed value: 69 °C
